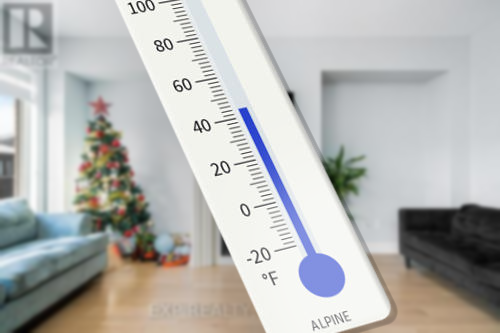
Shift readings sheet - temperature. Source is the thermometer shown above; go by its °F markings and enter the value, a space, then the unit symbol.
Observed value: 44 °F
